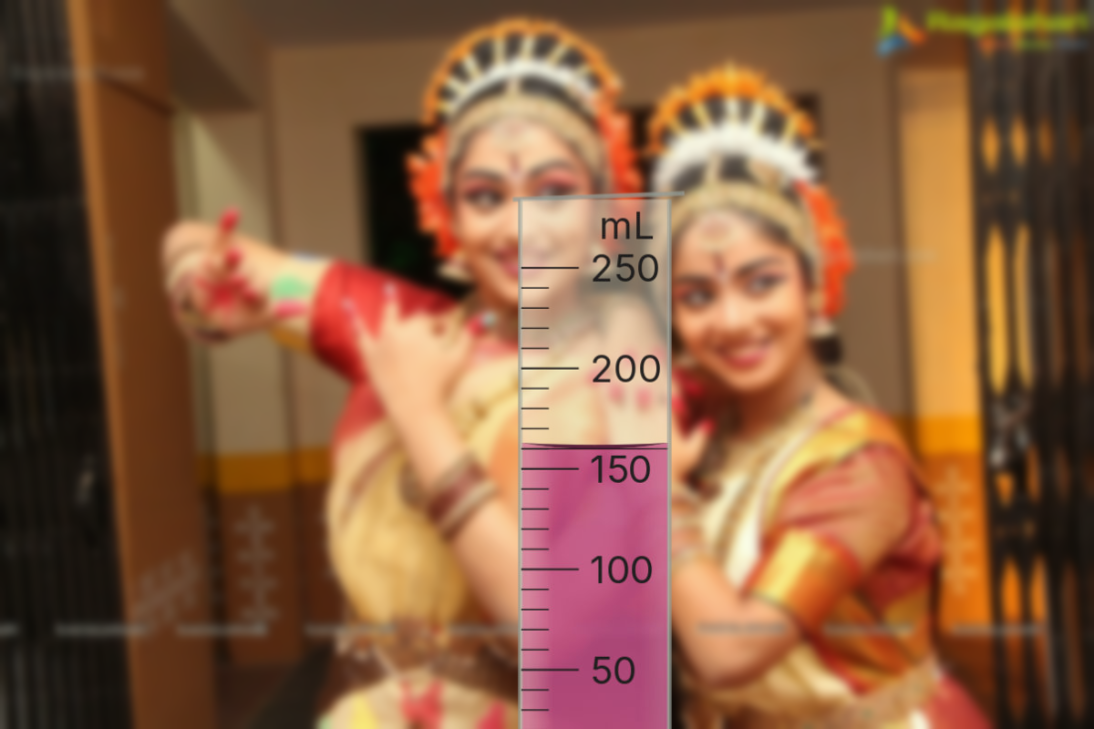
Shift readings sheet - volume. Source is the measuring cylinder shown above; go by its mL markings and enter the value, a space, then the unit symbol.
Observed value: 160 mL
